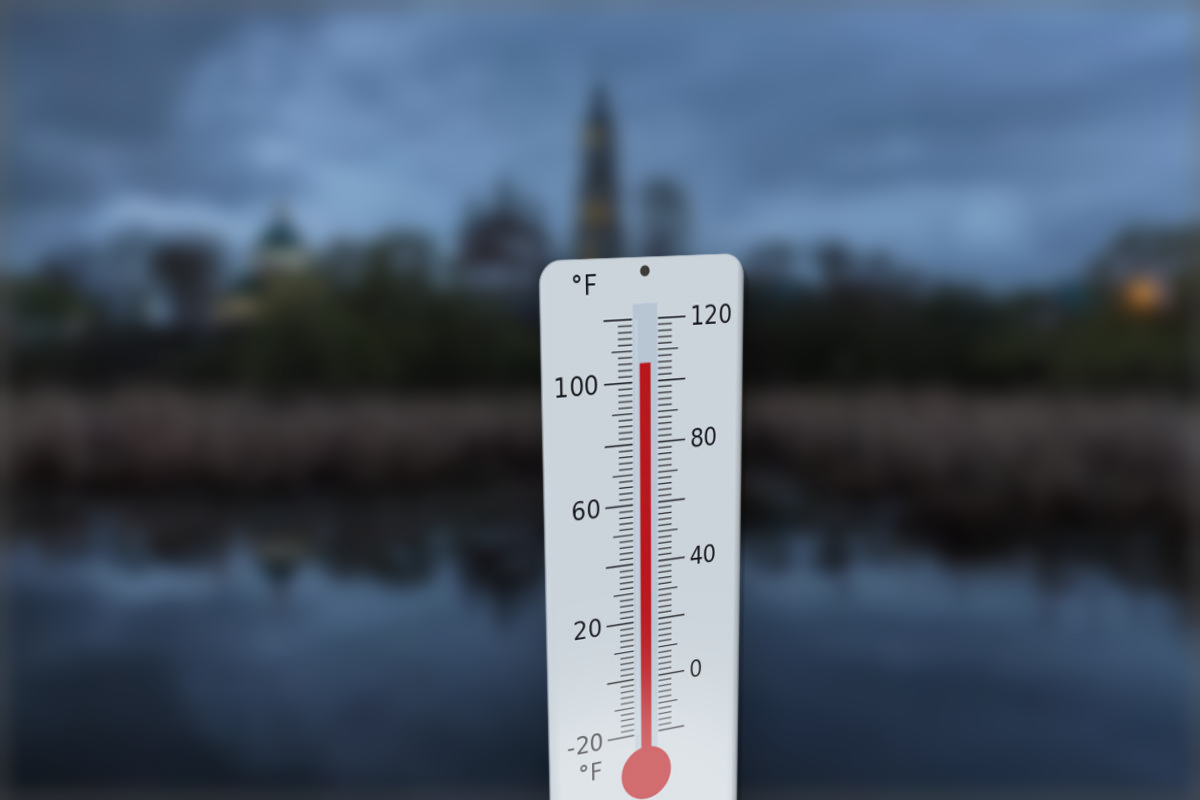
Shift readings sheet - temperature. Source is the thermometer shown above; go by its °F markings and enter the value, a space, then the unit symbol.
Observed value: 106 °F
